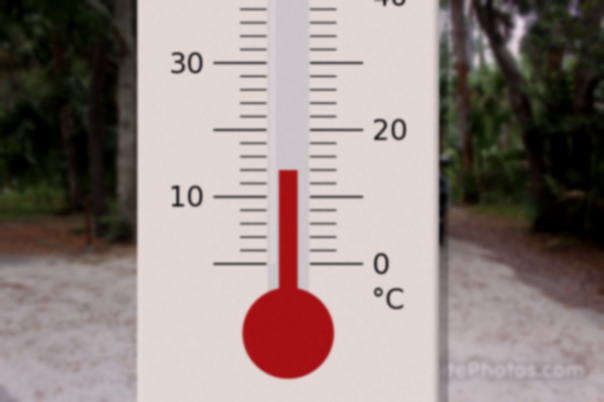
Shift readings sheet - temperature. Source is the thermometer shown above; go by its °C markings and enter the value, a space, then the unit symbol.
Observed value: 14 °C
